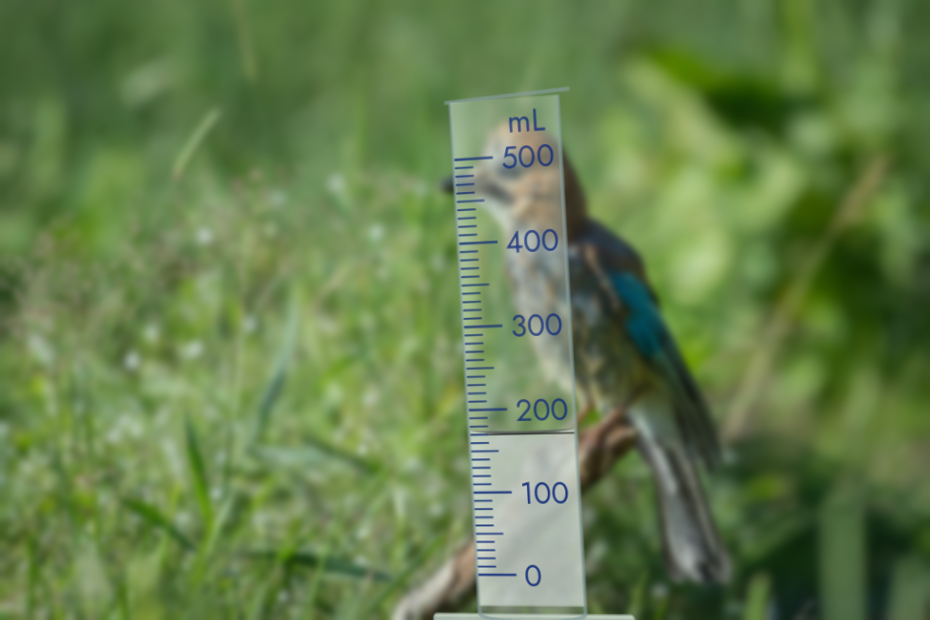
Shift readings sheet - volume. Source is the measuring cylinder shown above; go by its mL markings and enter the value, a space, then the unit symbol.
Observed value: 170 mL
